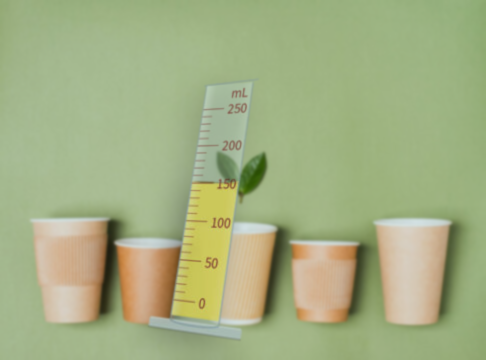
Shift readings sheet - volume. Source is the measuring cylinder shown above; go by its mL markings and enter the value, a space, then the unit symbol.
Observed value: 150 mL
